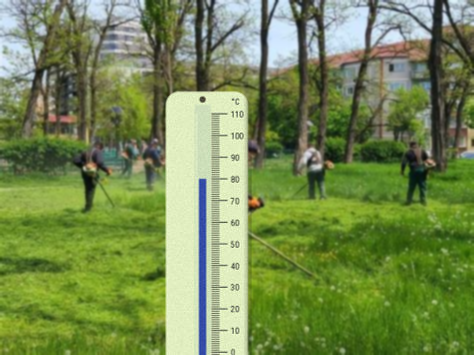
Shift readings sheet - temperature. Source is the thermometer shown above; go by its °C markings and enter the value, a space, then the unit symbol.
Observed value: 80 °C
